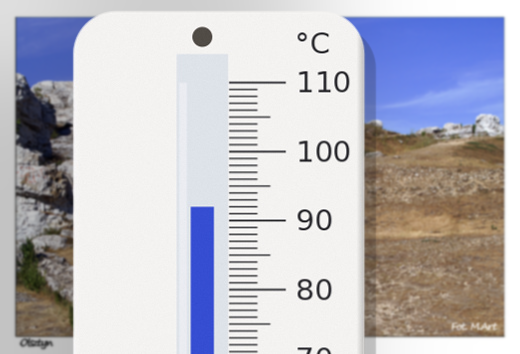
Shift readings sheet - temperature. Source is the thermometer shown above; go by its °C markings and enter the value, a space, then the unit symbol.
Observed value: 92 °C
